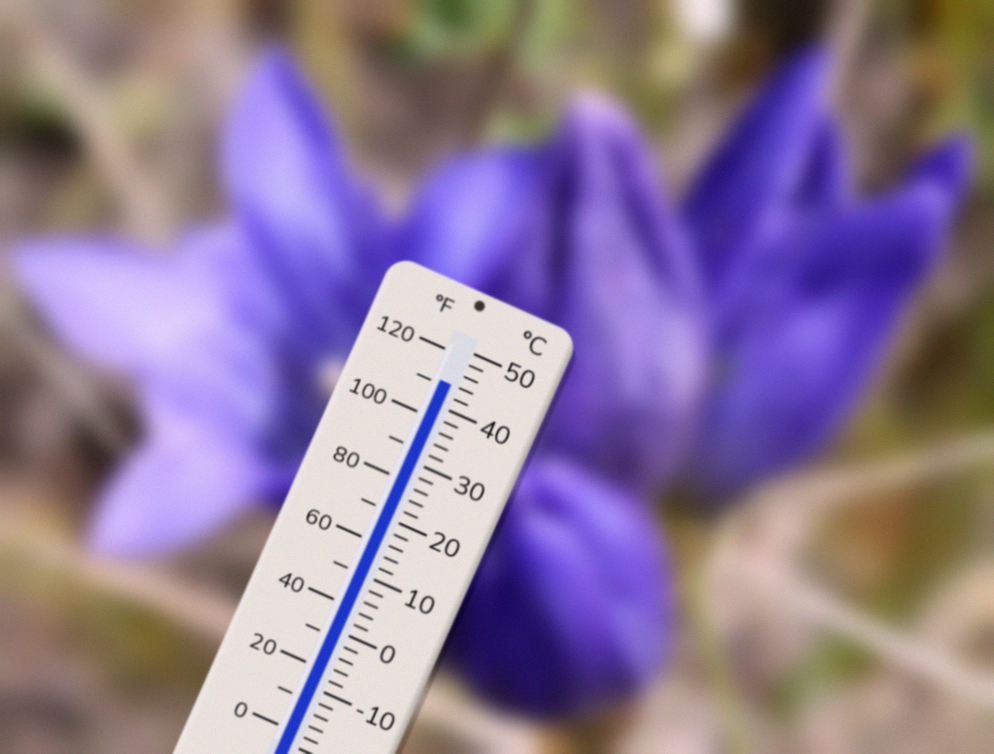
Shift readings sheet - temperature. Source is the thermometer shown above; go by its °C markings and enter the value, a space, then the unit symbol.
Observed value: 44 °C
